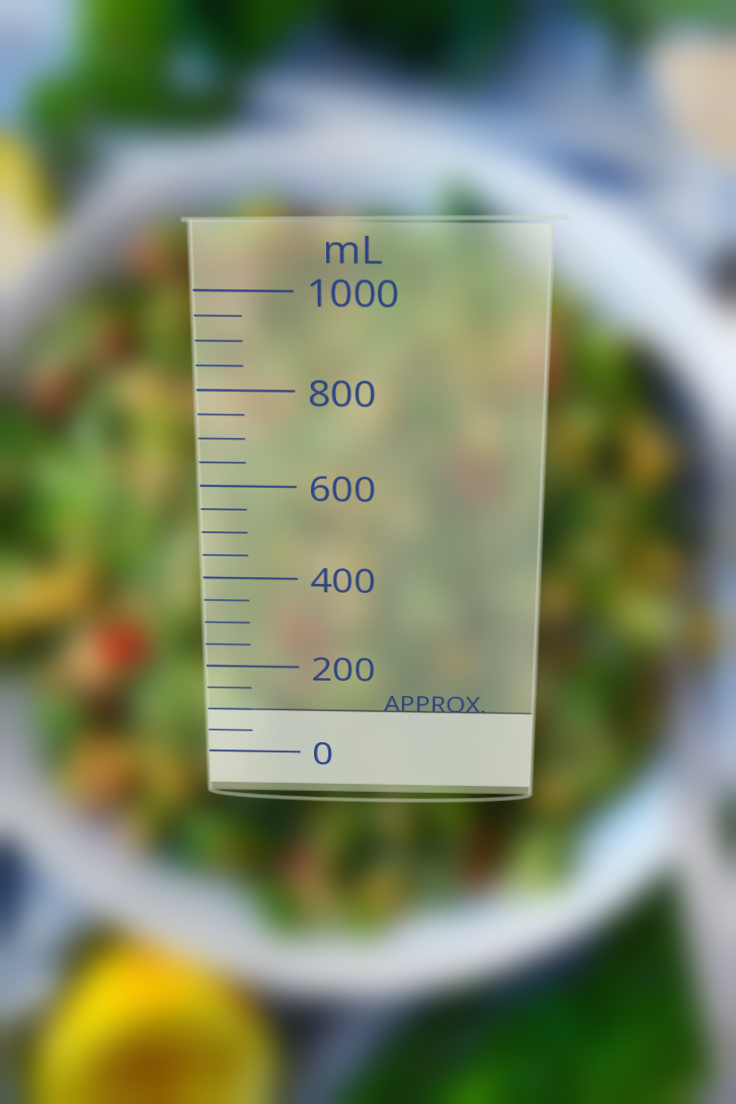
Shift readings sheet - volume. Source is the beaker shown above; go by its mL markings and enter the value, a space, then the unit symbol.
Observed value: 100 mL
